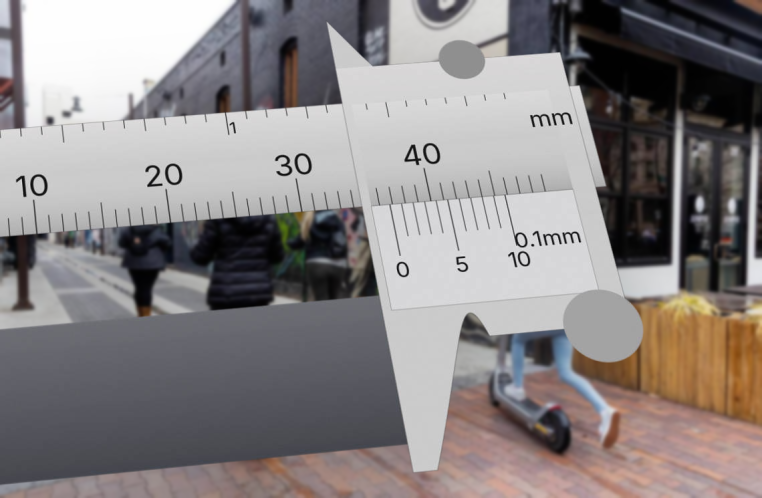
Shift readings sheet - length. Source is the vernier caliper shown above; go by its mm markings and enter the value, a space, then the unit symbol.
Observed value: 36.8 mm
